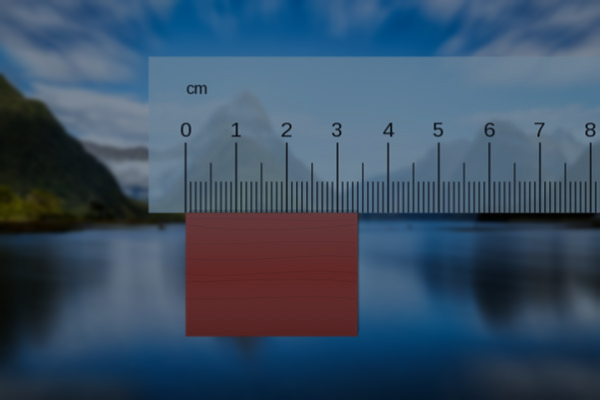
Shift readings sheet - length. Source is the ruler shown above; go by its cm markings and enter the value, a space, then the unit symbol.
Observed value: 3.4 cm
